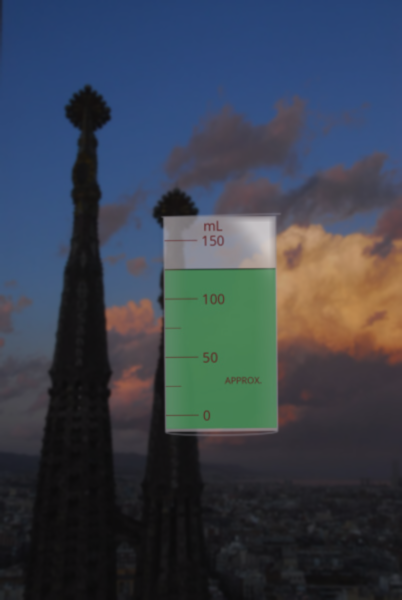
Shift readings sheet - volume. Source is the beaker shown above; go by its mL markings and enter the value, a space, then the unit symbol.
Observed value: 125 mL
